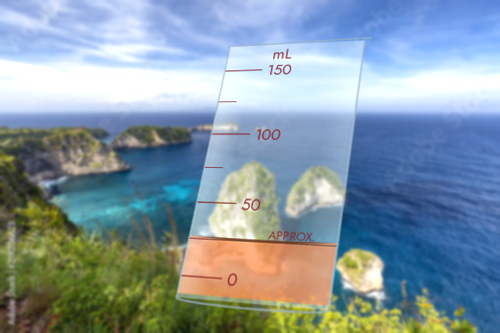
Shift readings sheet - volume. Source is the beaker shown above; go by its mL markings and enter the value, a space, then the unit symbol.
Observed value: 25 mL
